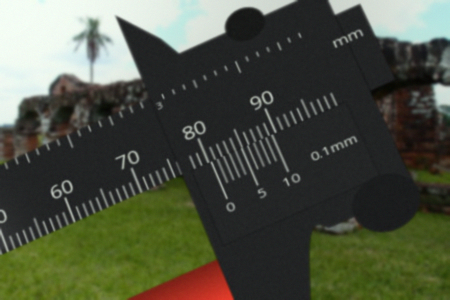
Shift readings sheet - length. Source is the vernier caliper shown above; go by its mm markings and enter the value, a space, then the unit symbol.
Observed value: 80.4 mm
